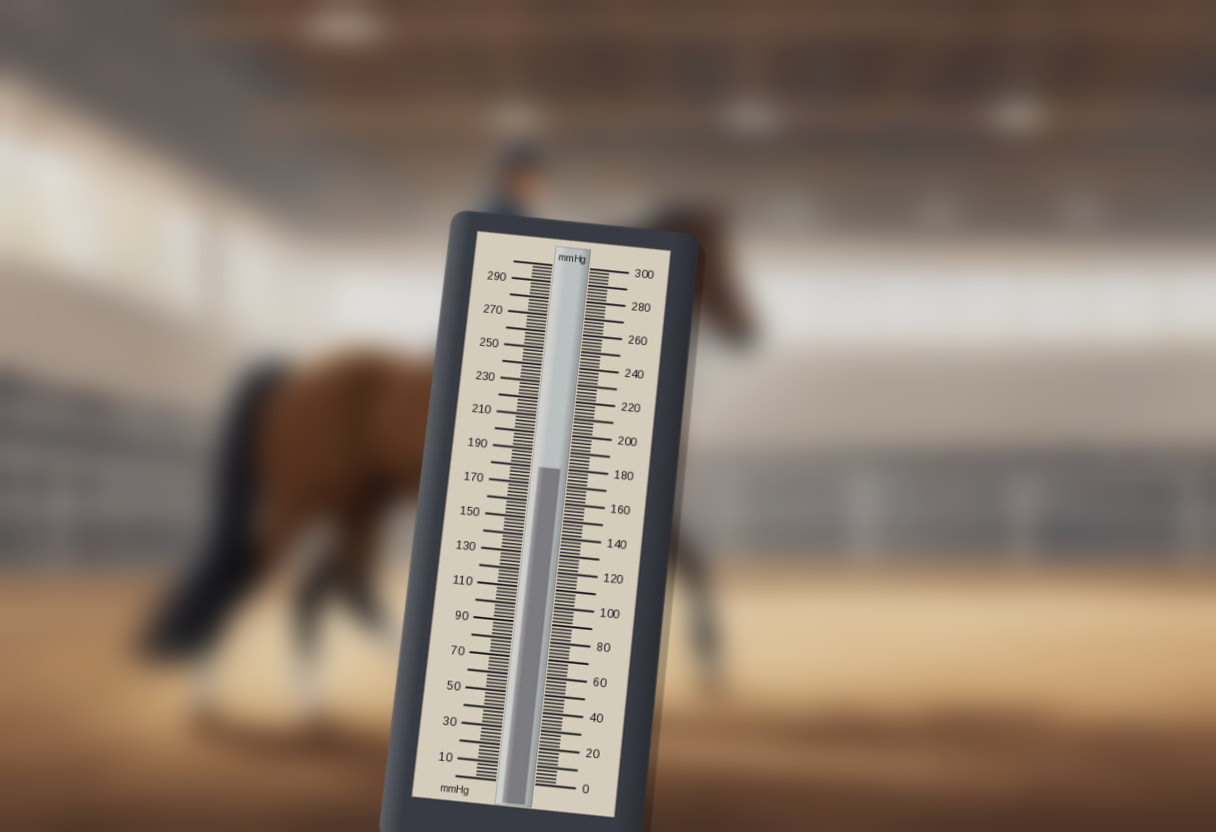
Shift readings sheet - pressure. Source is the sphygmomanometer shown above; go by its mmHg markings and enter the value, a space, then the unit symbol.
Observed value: 180 mmHg
